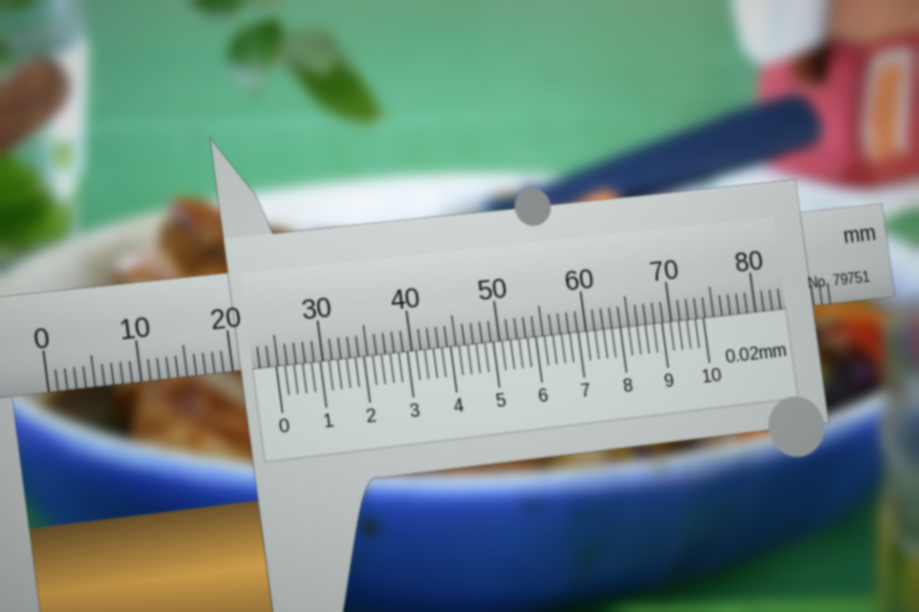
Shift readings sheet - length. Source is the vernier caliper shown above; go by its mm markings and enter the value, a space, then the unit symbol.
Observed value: 24.8 mm
